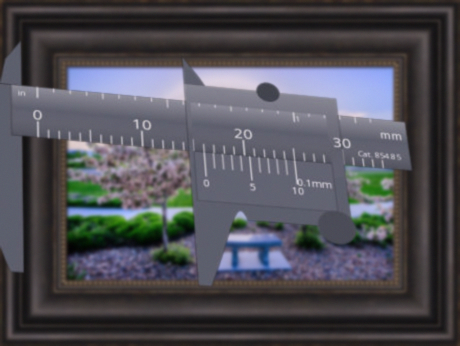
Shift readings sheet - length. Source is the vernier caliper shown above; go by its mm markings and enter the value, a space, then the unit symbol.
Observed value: 16.0 mm
